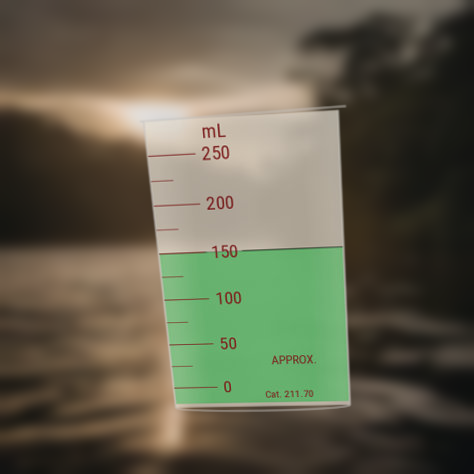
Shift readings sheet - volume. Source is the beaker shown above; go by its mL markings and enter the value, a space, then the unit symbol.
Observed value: 150 mL
